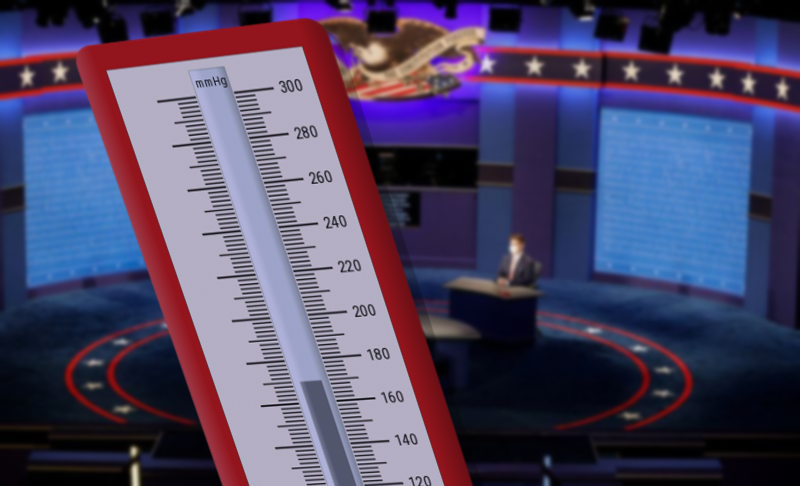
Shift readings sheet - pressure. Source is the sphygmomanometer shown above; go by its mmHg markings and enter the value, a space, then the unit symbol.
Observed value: 170 mmHg
